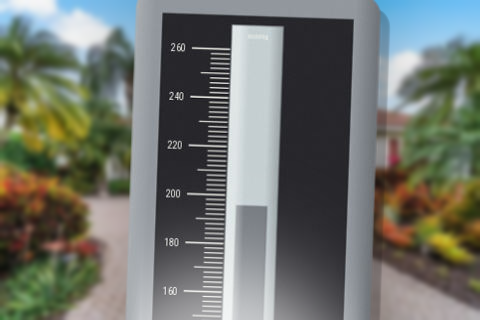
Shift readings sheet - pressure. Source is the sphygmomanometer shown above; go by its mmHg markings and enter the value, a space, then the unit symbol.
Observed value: 196 mmHg
